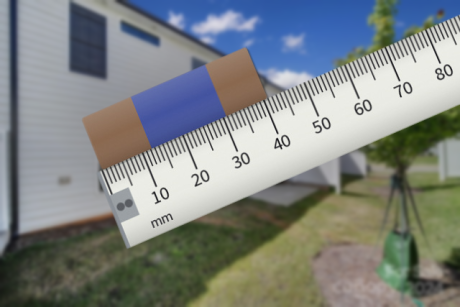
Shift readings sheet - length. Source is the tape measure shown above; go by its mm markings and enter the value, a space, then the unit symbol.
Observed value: 41 mm
